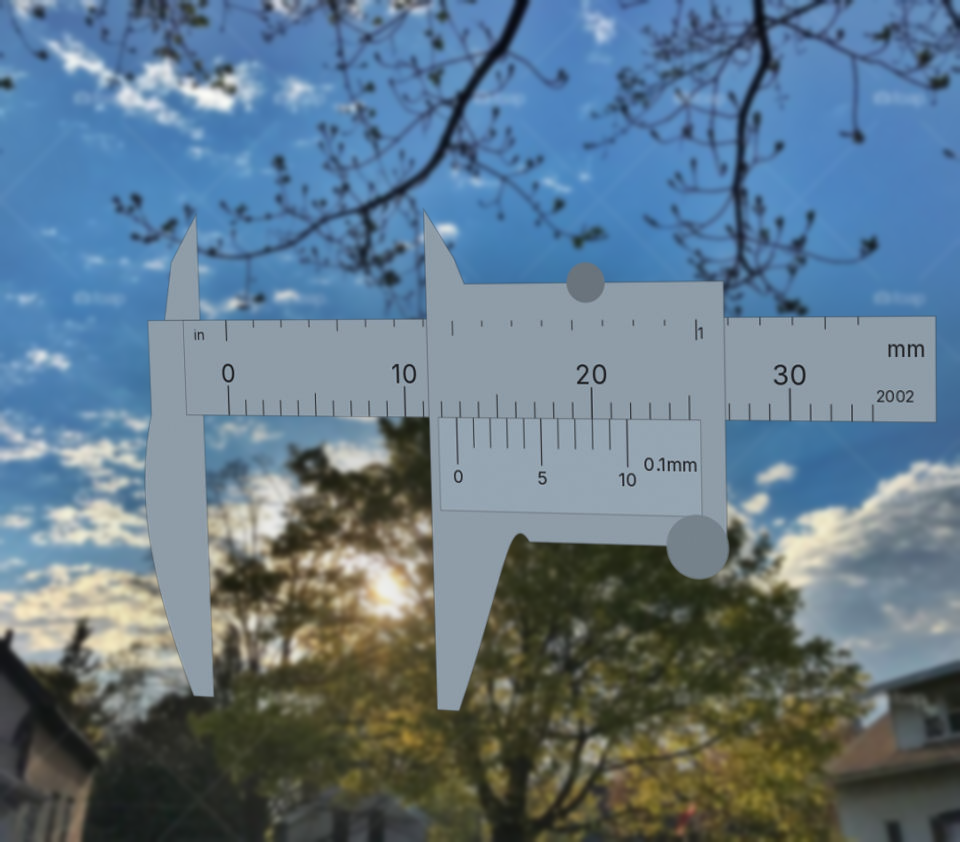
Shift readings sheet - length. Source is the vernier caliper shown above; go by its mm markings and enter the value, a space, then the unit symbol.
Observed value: 12.8 mm
